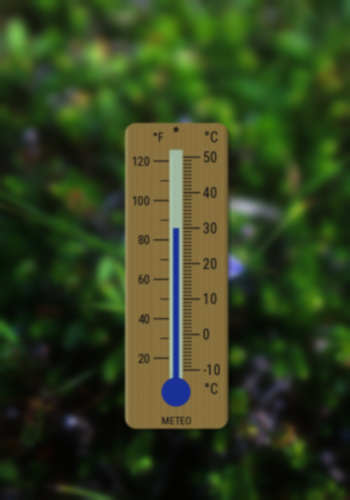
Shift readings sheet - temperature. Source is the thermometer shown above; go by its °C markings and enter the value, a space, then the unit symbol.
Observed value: 30 °C
